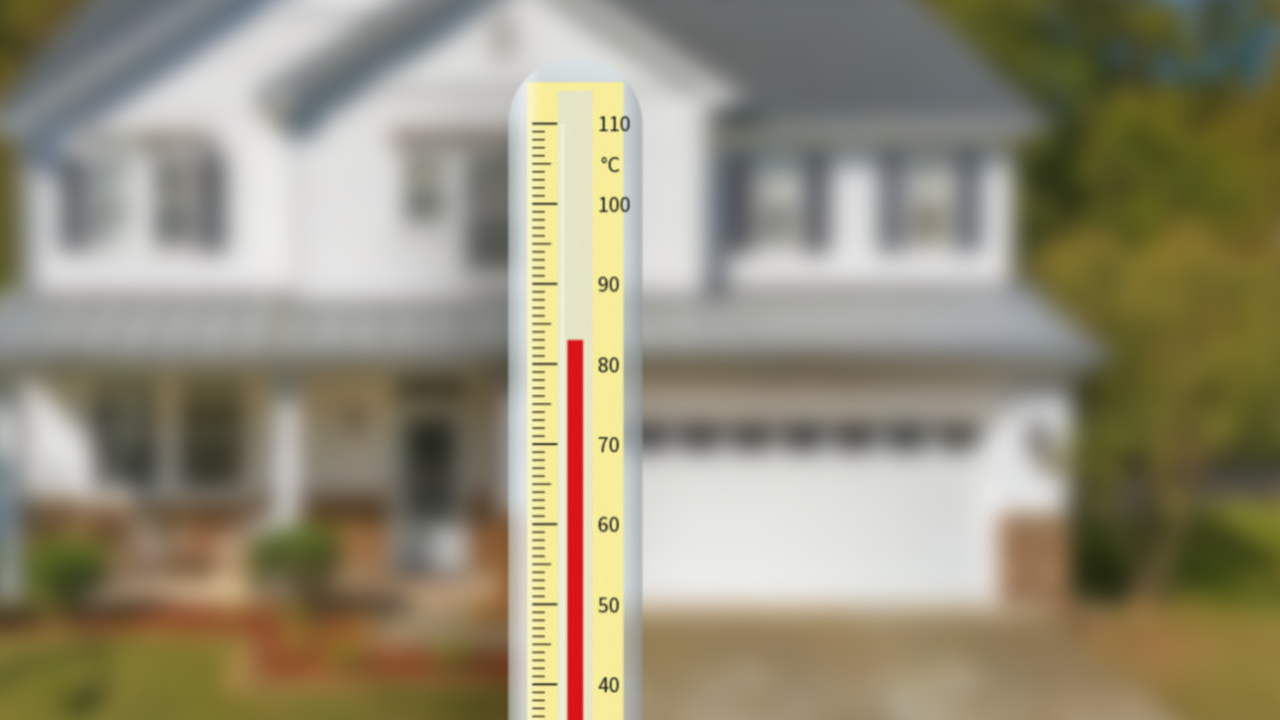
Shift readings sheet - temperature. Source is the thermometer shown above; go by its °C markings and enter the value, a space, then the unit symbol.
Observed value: 83 °C
